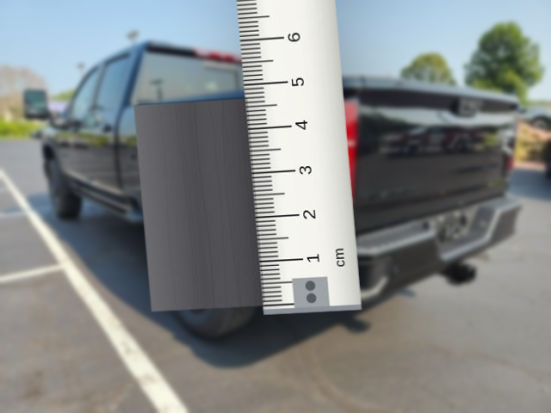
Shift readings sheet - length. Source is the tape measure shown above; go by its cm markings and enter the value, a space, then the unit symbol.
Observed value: 4.7 cm
